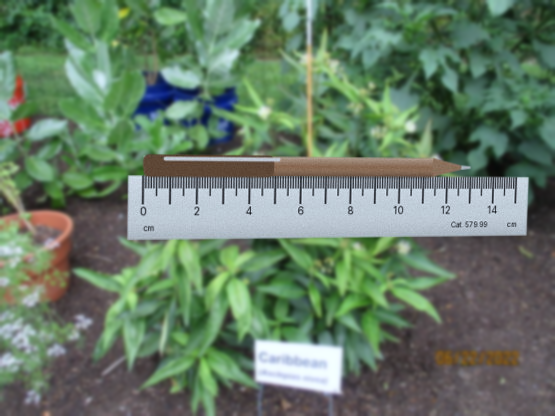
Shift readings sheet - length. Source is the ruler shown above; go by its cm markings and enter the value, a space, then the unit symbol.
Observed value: 13 cm
